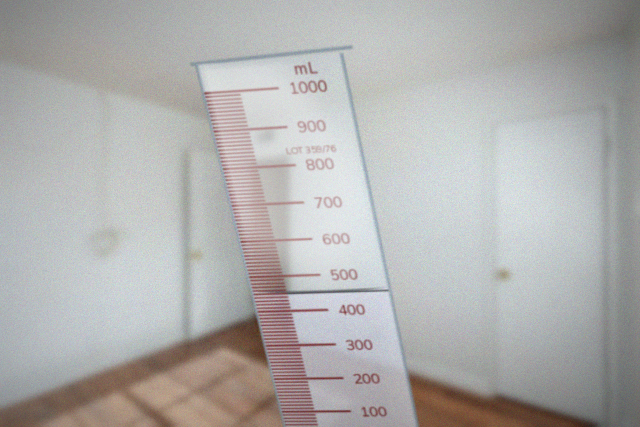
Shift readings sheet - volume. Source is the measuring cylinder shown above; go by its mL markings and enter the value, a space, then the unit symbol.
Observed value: 450 mL
